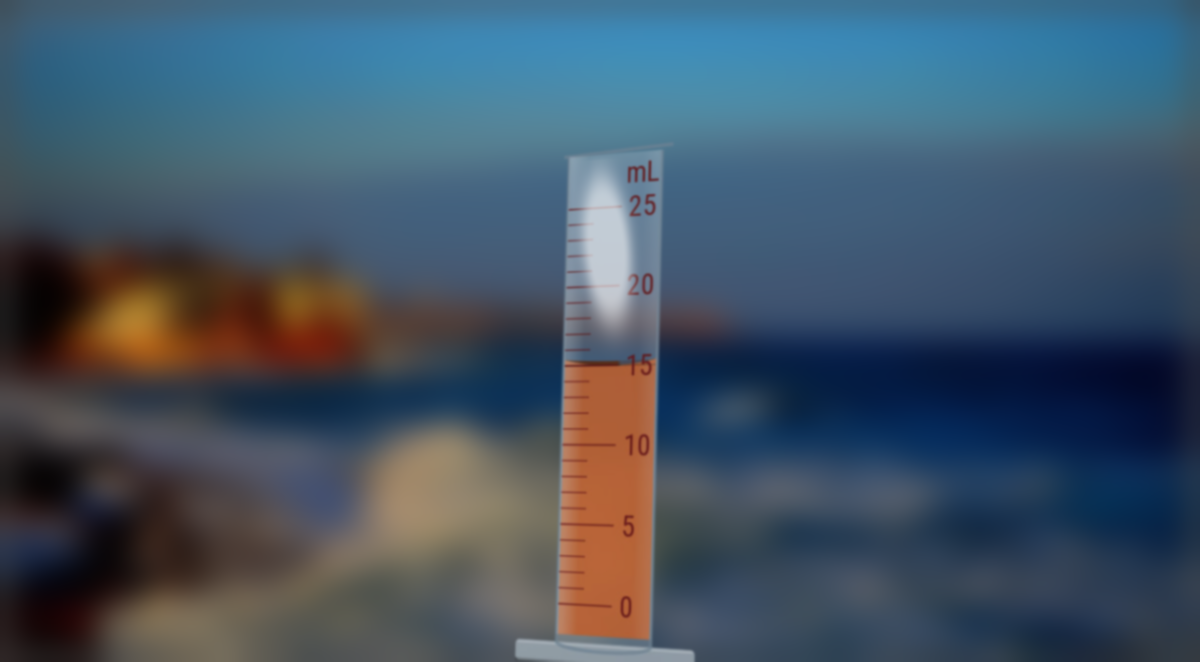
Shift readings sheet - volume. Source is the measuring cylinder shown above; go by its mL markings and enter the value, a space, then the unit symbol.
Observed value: 15 mL
